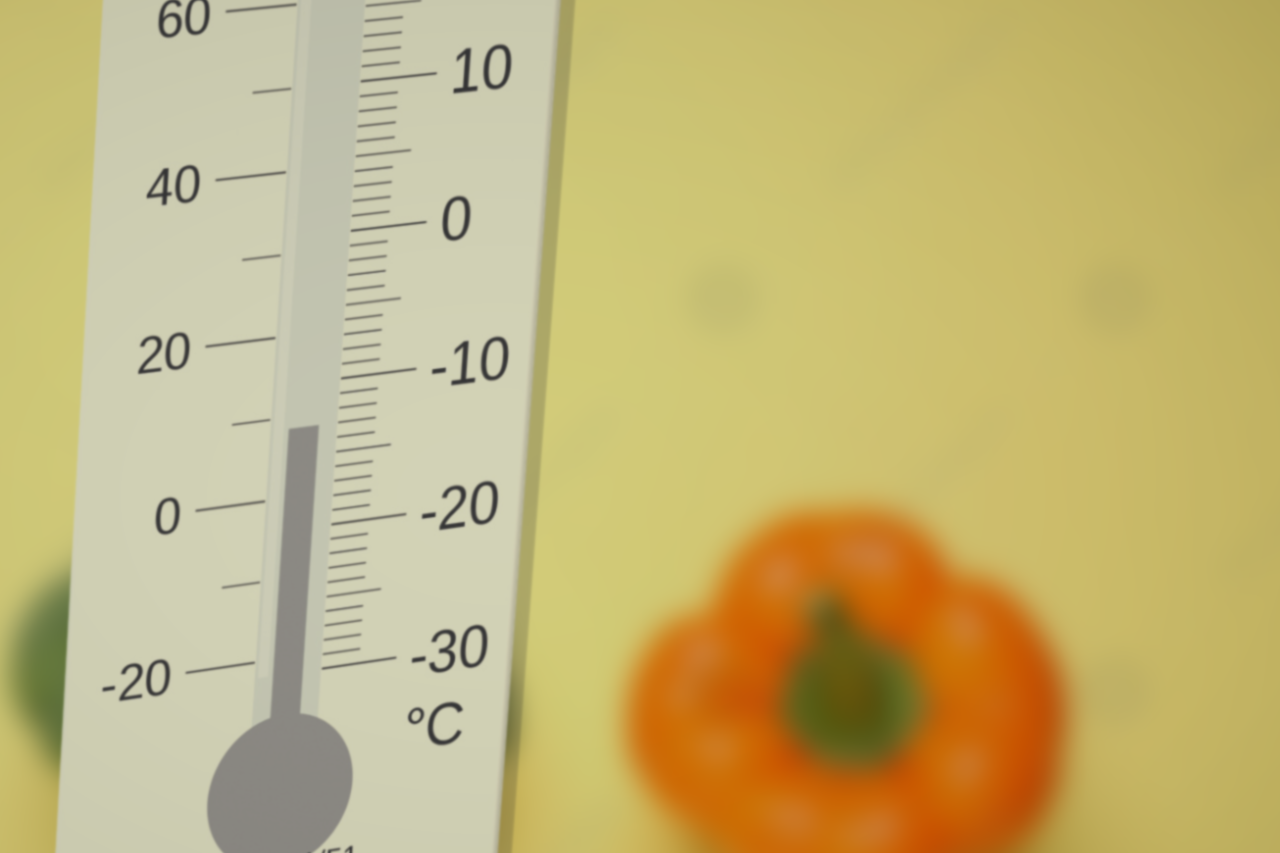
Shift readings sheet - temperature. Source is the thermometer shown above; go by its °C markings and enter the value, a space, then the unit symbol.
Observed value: -13 °C
